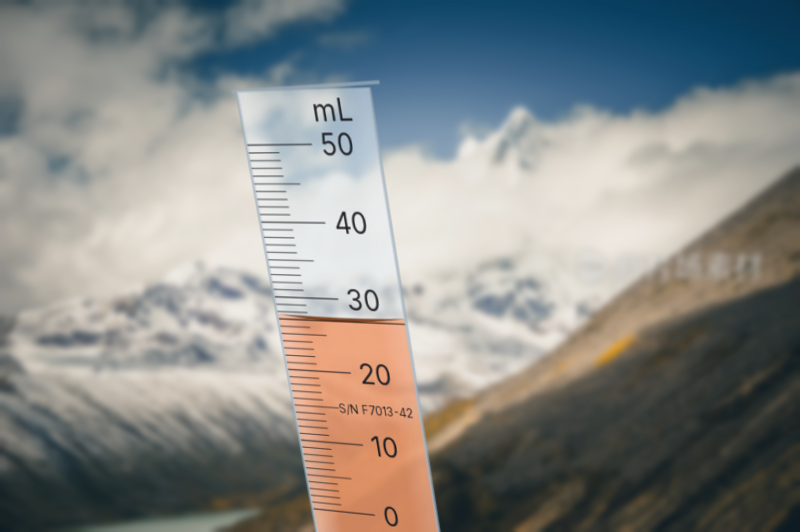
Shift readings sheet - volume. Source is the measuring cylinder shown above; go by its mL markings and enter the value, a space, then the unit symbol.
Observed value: 27 mL
